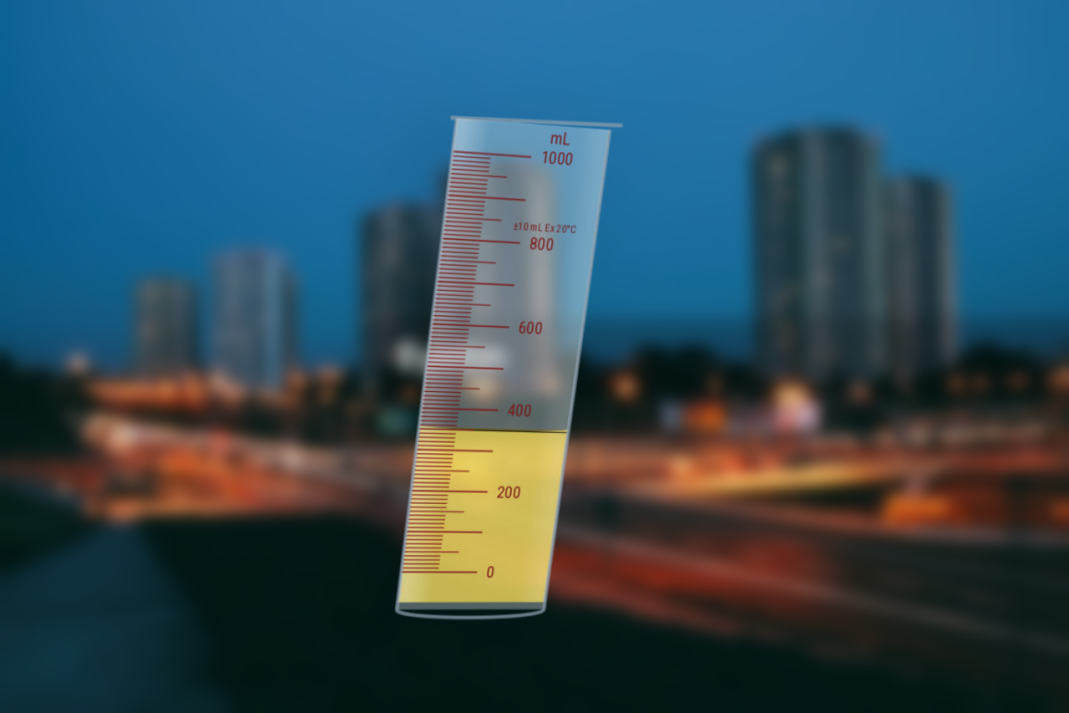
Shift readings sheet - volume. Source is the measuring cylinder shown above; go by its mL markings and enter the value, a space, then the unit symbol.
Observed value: 350 mL
